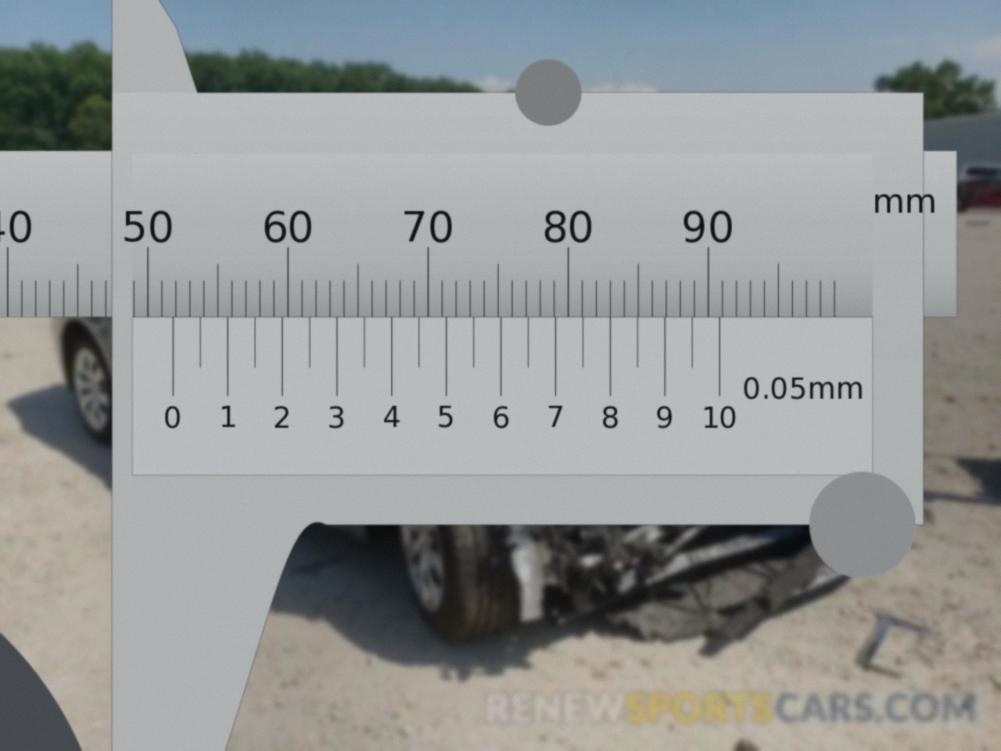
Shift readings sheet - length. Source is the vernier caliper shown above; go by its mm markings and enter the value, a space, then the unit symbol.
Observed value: 51.8 mm
